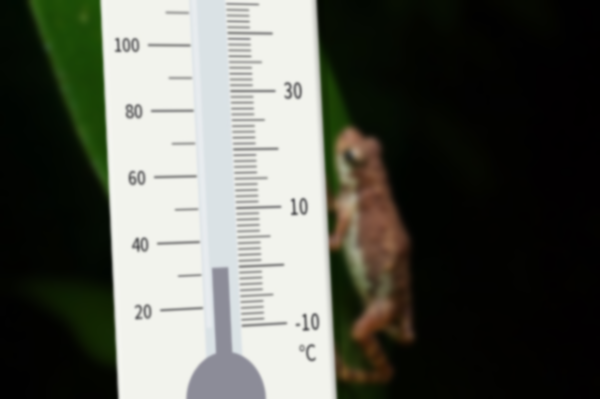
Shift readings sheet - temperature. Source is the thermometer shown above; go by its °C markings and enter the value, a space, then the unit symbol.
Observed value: 0 °C
